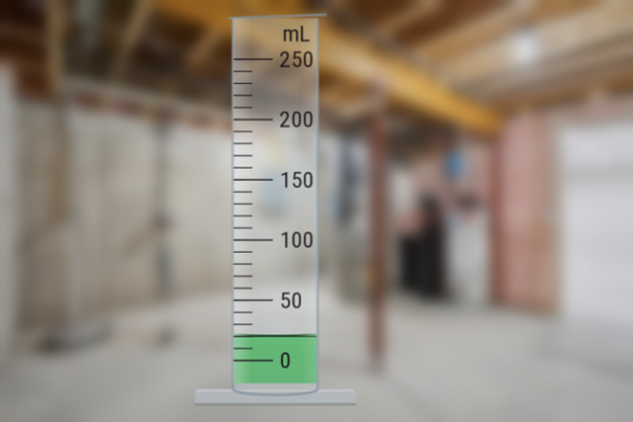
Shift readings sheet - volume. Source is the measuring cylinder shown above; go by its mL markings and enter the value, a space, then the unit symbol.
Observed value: 20 mL
